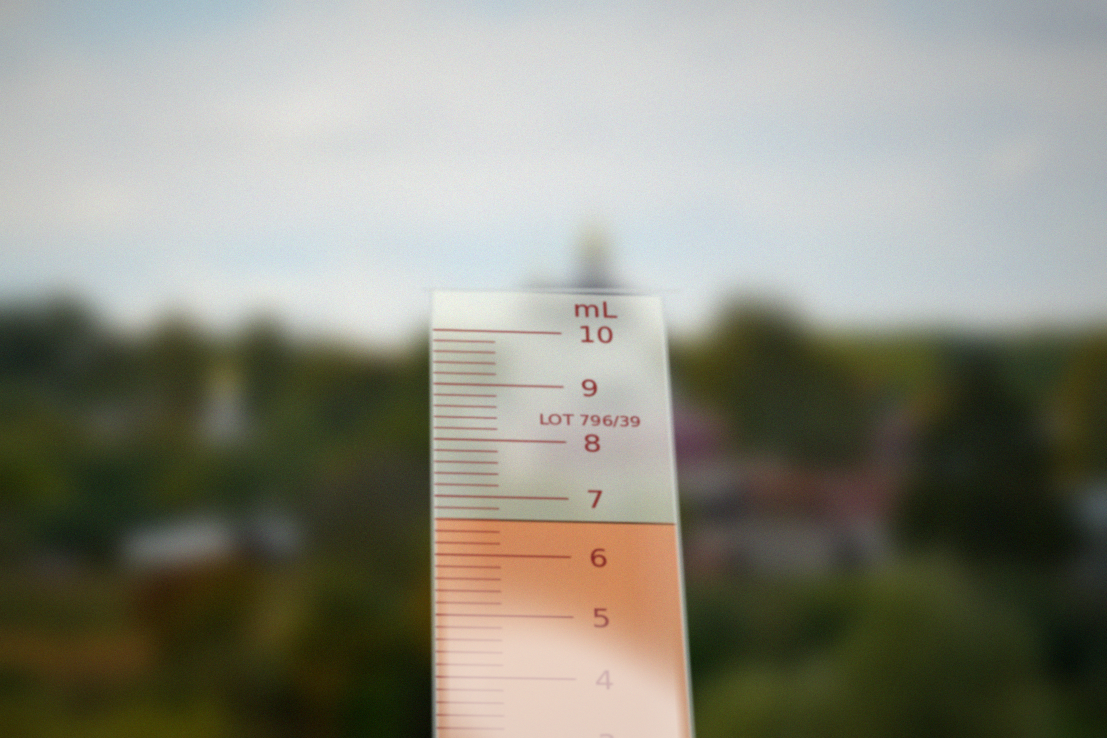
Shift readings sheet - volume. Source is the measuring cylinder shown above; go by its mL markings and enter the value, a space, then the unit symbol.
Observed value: 6.6 mL
